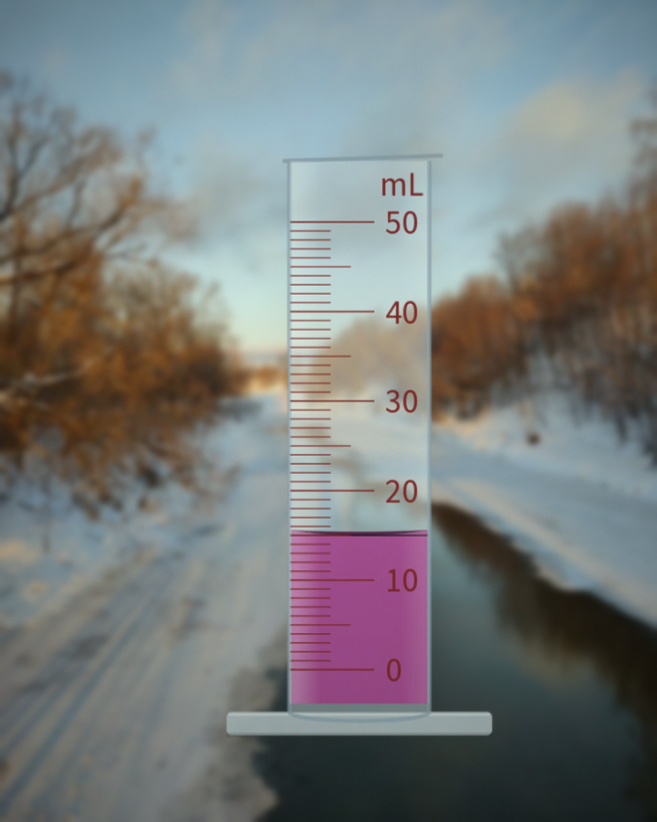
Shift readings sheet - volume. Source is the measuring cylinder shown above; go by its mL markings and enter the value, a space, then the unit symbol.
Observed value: 15 mL
